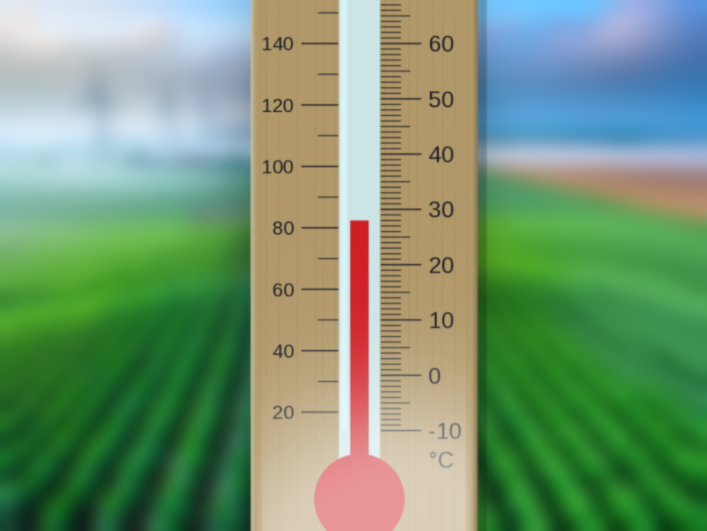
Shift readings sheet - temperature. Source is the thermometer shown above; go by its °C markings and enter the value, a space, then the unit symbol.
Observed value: 28 °C
